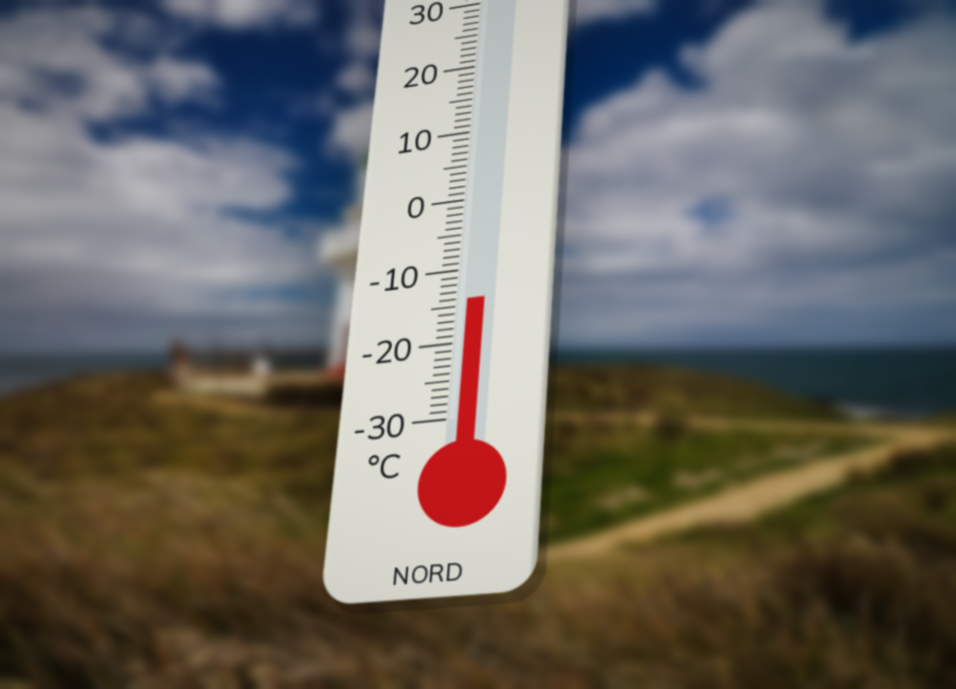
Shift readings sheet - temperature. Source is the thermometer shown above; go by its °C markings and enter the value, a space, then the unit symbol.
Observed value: -14 °C
